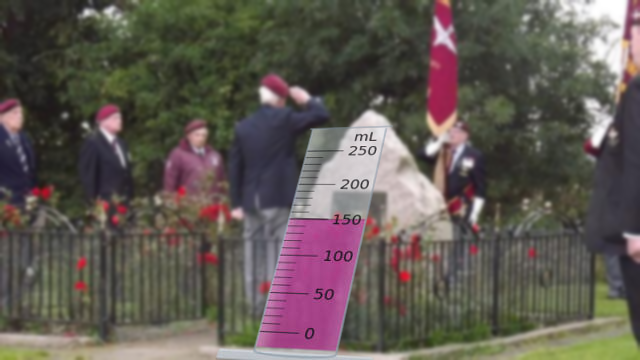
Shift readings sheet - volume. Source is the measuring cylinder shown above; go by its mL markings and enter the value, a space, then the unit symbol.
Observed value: 150 mL
